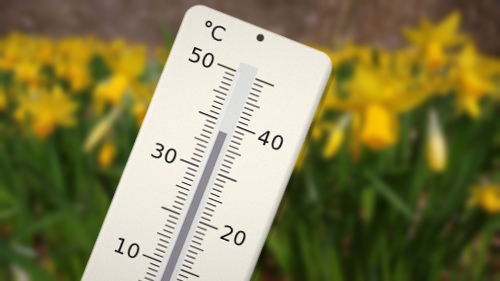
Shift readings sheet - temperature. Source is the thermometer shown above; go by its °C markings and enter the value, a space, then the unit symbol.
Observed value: 38 °C
